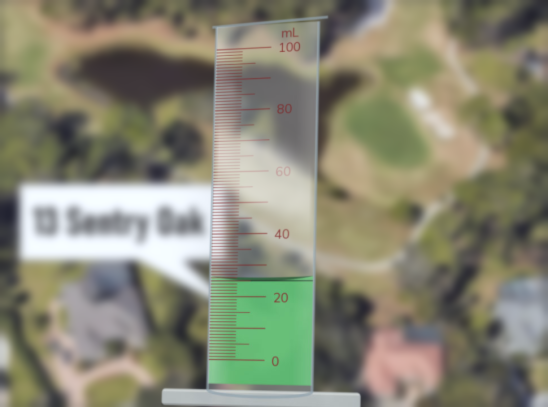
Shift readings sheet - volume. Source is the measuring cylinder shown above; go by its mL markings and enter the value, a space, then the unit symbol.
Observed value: 25 mL
